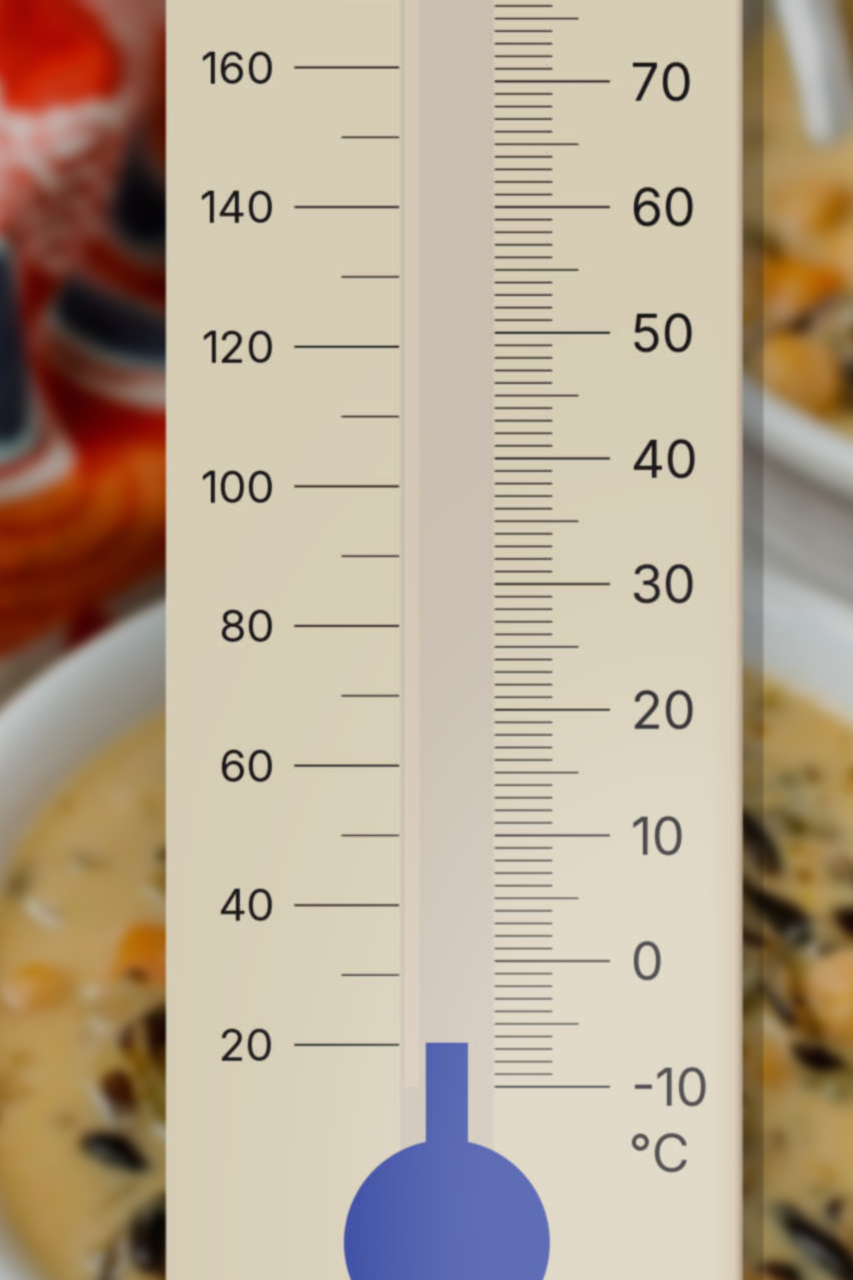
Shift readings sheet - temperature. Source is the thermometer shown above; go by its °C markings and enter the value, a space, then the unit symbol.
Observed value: -6.5 °C
